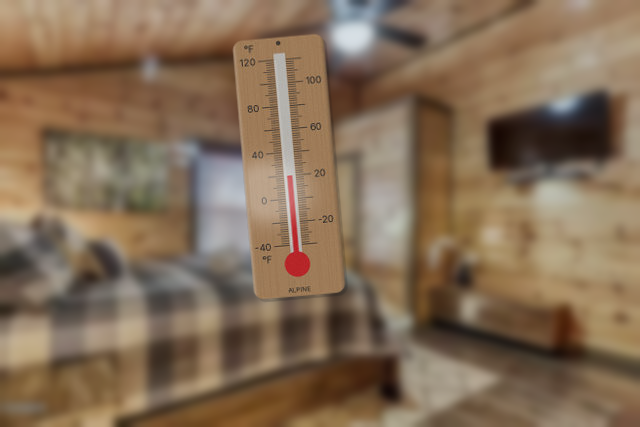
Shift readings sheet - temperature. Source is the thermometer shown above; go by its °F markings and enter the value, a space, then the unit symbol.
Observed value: 20 °F
